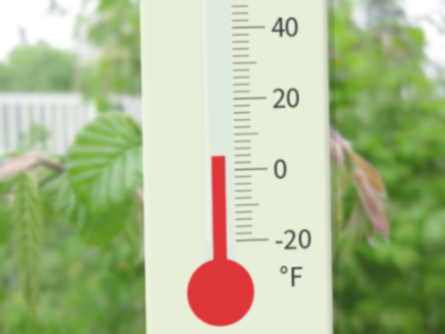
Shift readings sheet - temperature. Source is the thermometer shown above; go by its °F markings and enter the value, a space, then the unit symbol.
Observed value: 4 °F
